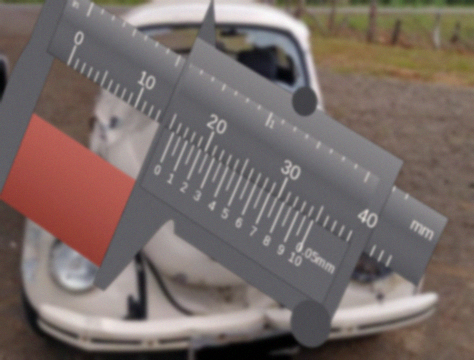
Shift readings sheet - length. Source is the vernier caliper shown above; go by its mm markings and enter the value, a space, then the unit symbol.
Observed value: 15.6 mm
